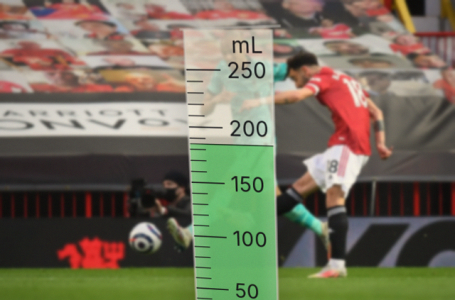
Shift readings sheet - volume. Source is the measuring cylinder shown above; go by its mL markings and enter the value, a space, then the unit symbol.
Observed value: 185 mL
